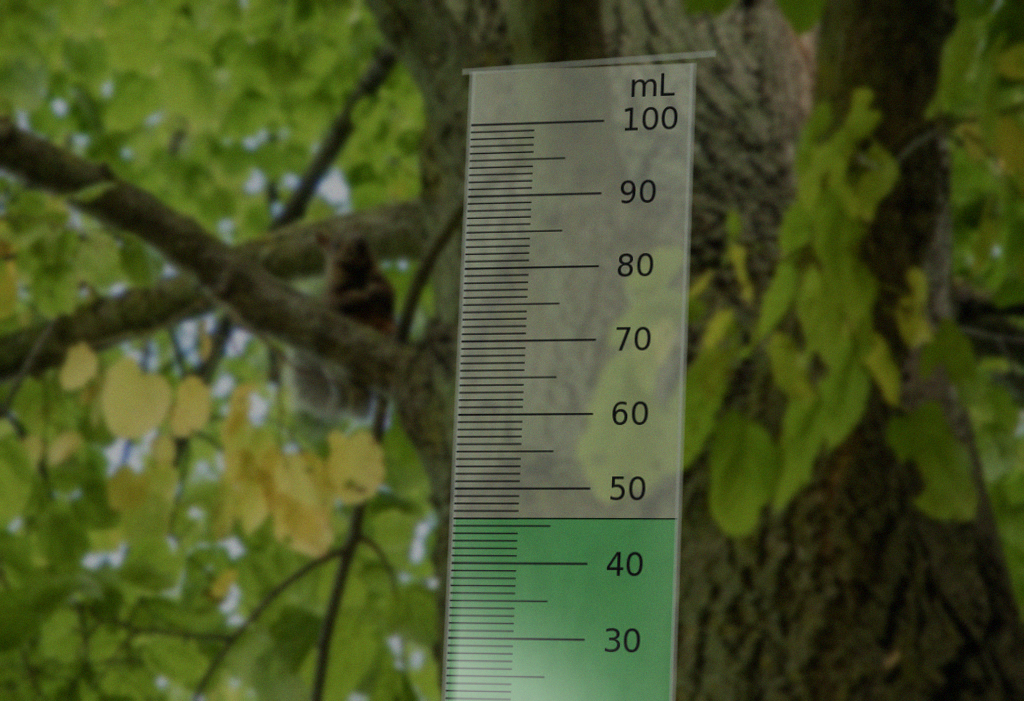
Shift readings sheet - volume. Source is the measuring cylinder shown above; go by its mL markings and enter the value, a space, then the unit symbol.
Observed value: 46 mL
